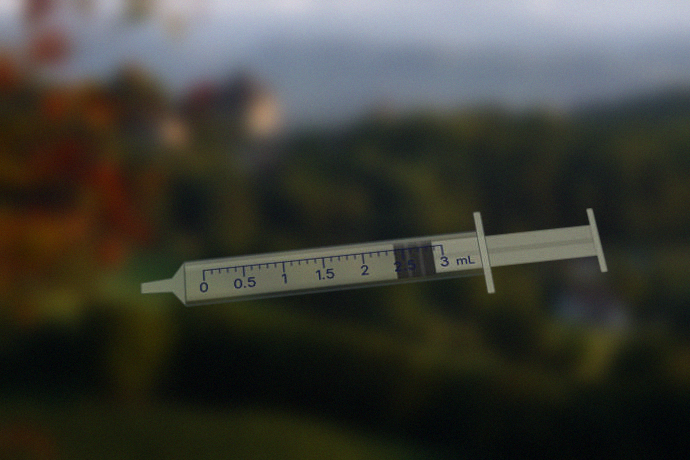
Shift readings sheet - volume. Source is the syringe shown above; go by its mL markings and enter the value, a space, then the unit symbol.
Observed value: 2.4 mL
